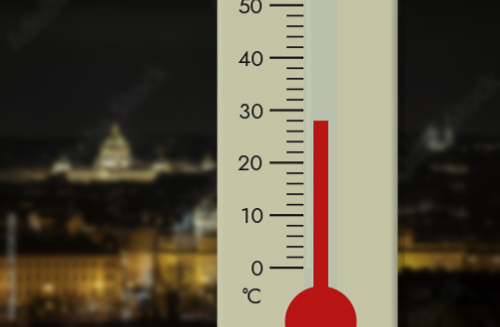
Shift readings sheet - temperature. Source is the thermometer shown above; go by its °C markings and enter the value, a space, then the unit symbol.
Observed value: 28 °C
